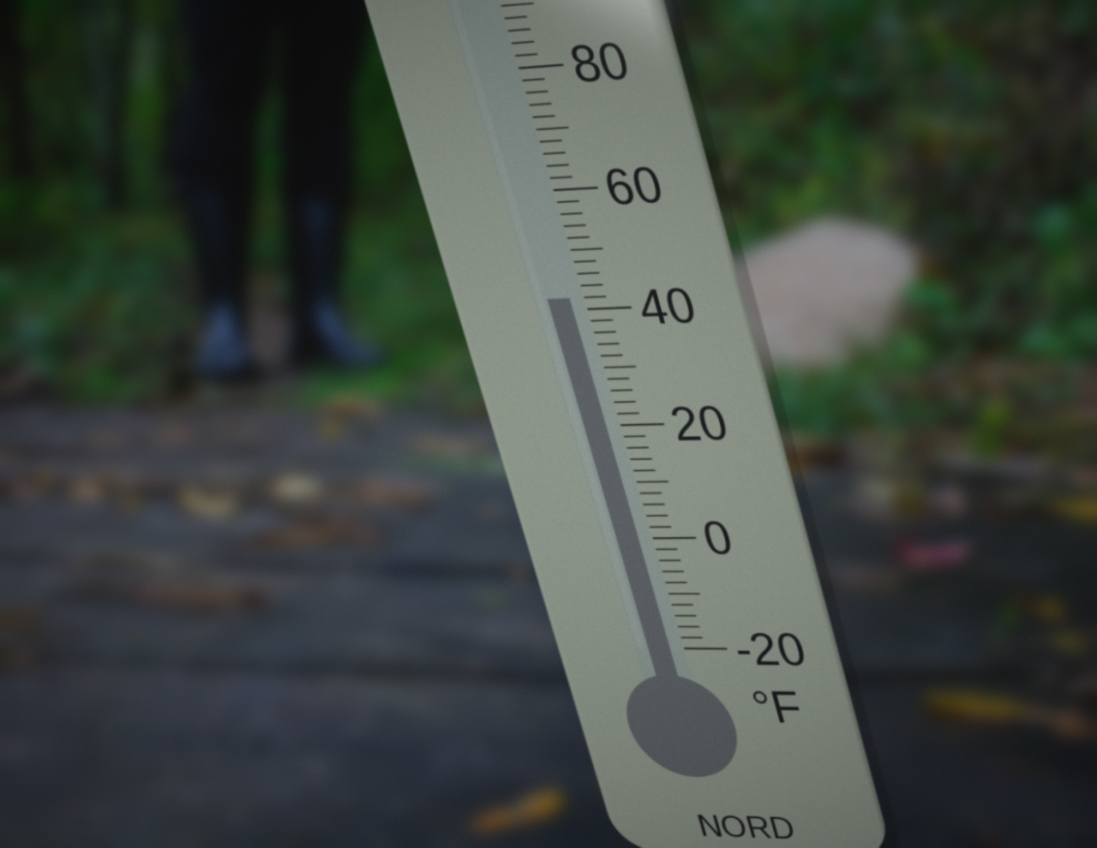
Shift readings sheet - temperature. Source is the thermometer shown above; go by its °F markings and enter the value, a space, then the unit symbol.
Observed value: 42 °F
